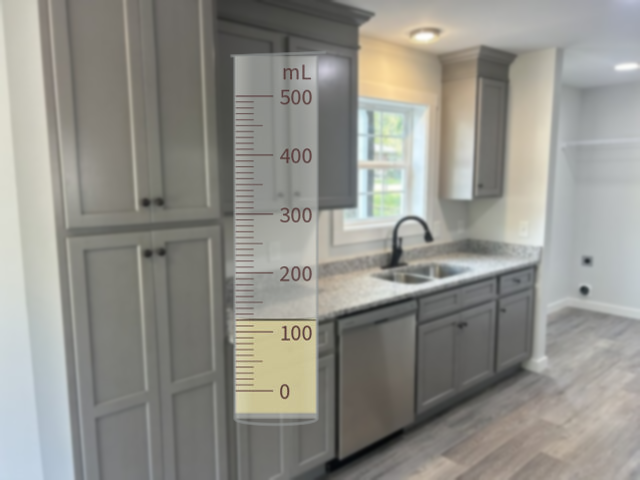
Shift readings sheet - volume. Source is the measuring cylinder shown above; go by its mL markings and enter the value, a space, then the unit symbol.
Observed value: 120 mL
